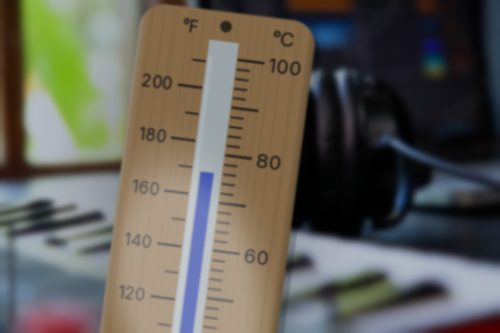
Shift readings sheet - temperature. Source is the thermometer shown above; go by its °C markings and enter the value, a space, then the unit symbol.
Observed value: 76 °C
